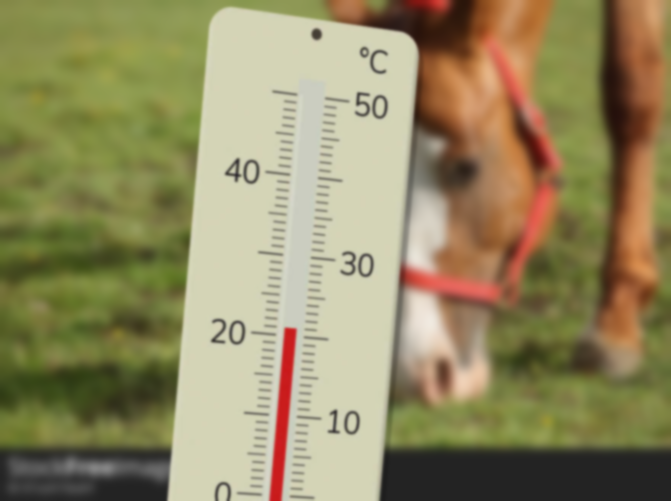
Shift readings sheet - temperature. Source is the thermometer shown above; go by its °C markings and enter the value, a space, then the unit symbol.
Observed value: 21 °C
